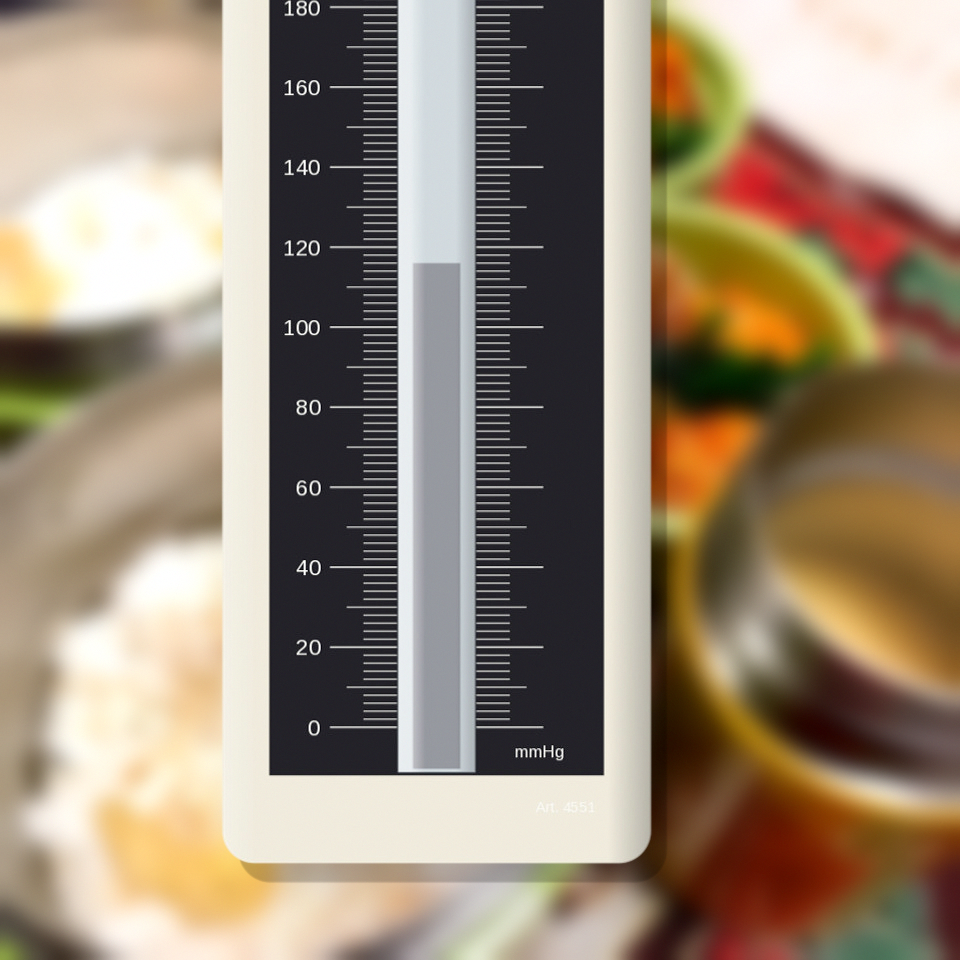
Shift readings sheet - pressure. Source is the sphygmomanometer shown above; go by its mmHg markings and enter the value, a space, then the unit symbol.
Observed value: 116 mmHg
